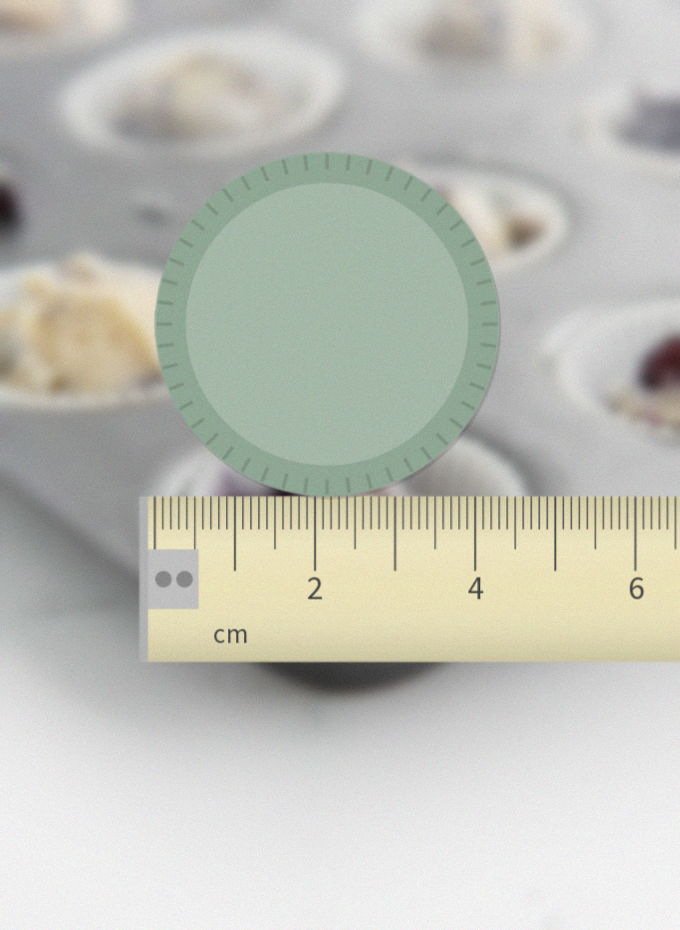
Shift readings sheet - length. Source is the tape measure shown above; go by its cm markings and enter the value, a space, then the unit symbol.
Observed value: 4.3 cm
